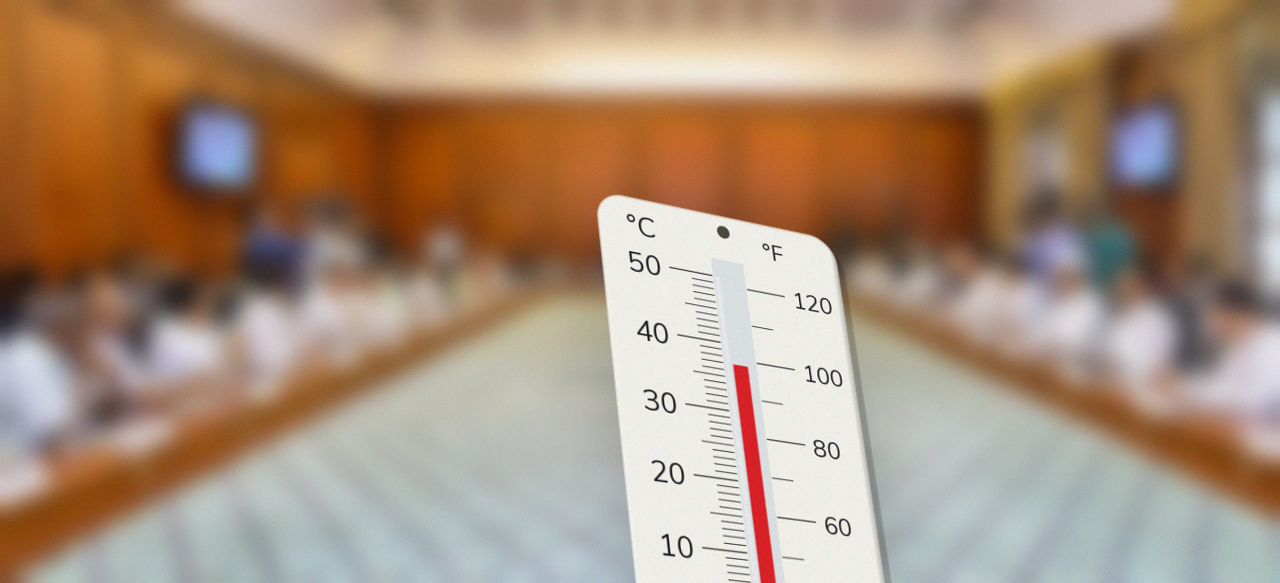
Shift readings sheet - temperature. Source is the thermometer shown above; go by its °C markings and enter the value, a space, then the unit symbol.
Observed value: 37 °C
